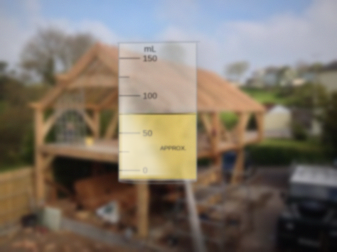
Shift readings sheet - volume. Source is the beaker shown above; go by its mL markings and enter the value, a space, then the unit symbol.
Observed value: 75 mL
